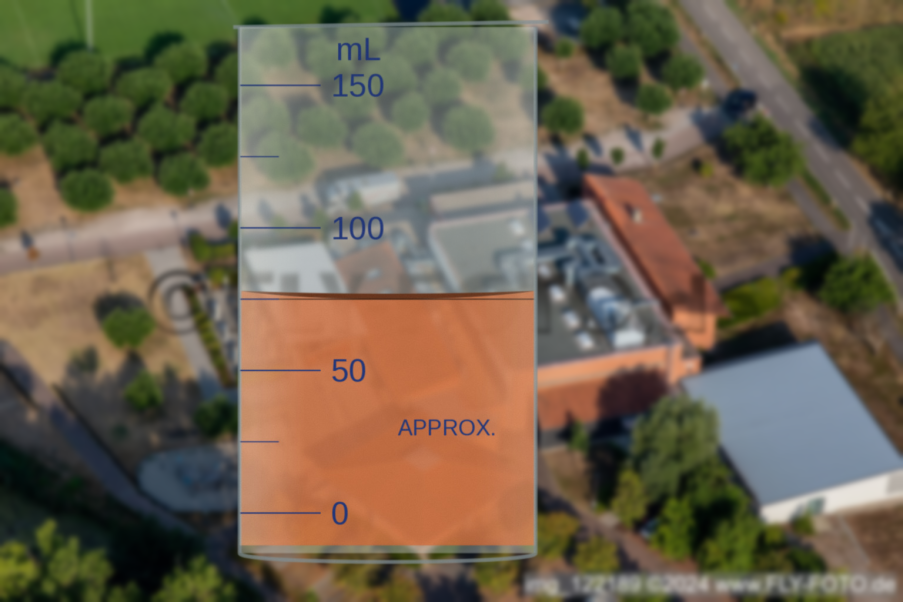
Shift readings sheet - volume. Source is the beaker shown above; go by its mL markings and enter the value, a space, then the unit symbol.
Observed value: 75 mL
